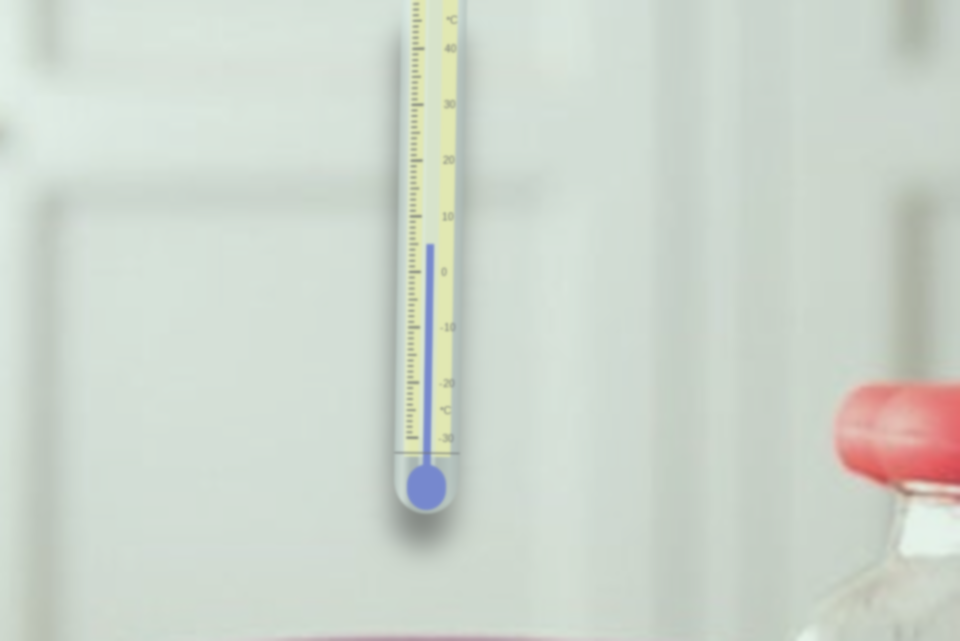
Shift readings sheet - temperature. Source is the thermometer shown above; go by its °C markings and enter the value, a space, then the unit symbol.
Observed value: 5 °C
